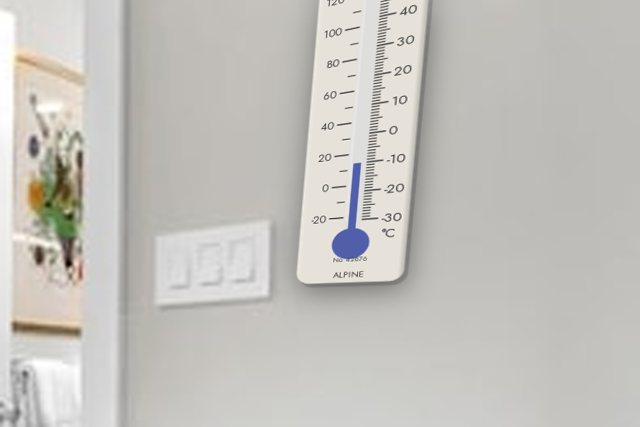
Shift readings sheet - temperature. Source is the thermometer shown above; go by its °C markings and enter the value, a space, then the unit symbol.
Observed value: -10 °C
